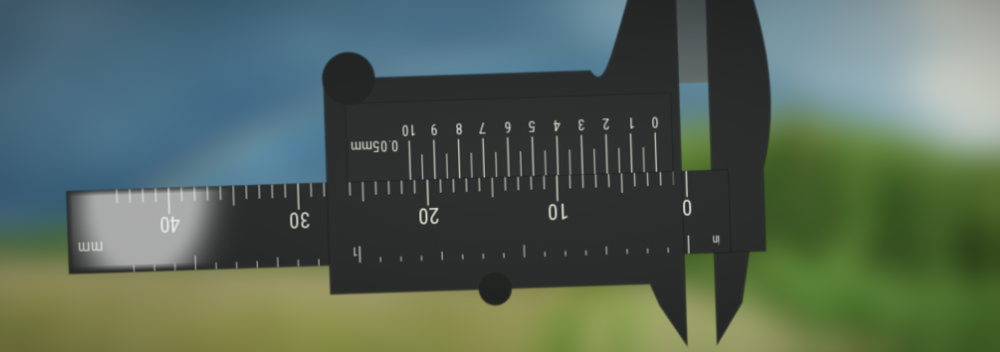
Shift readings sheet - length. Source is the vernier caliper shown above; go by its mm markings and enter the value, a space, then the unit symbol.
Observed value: 2.3 mm
